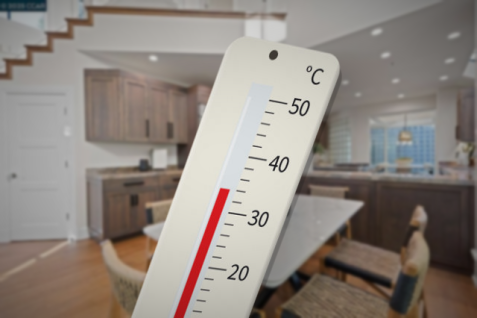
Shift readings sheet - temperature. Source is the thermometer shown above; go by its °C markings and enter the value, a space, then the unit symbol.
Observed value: 34 °C
